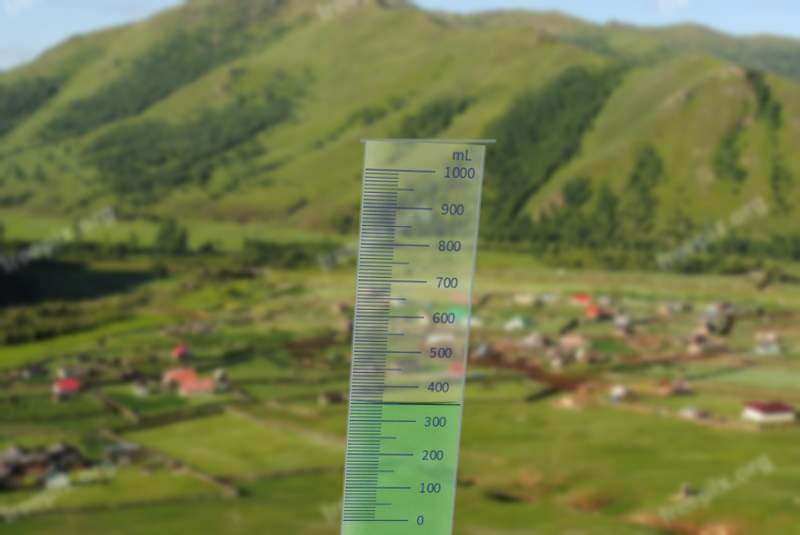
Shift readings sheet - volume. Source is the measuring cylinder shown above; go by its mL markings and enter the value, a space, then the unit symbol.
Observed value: 350 mL
